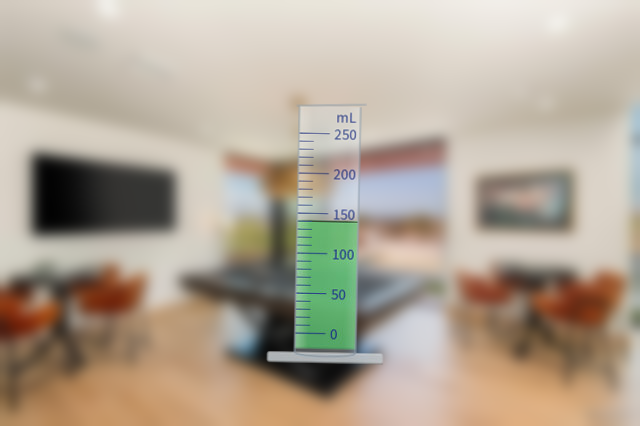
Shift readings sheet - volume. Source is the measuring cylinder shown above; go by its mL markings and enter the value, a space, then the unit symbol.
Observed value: 140 mL
